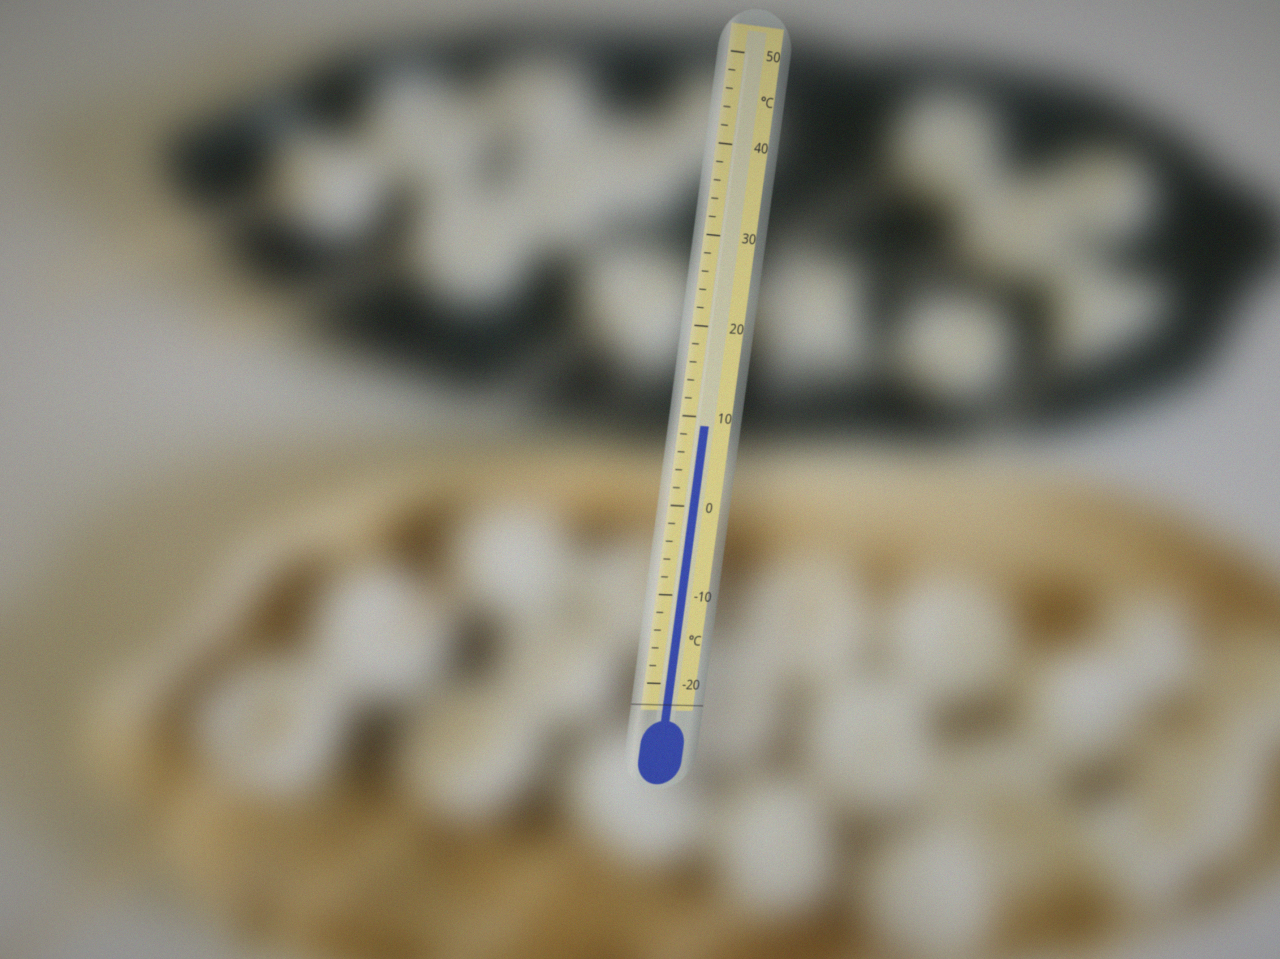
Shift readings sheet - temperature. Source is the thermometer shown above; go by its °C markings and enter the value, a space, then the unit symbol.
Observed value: 9 °C
